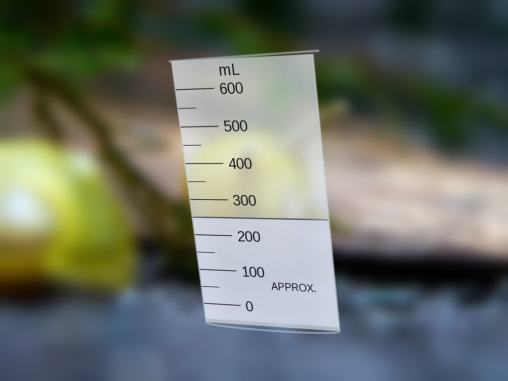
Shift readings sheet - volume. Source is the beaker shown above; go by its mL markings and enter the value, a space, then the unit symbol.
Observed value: 250 mL
